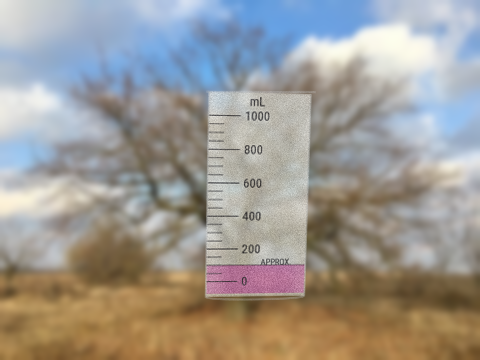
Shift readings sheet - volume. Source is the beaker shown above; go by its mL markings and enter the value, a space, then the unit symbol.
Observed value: 100 mL
